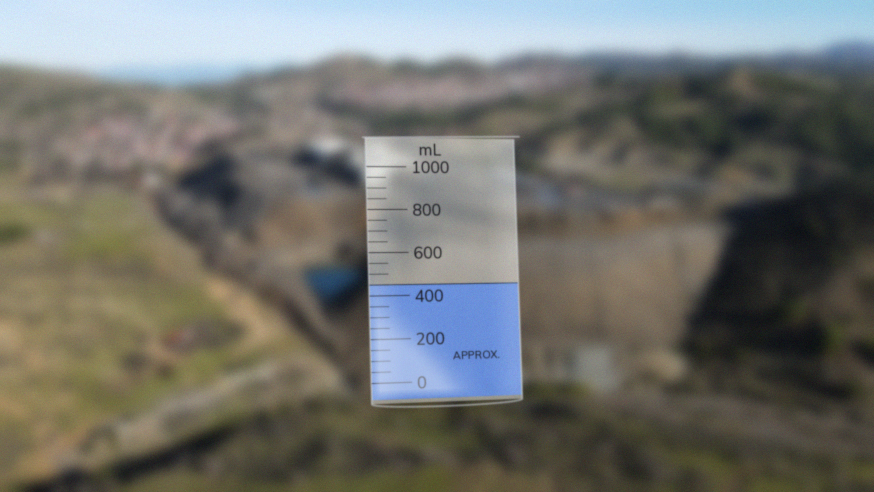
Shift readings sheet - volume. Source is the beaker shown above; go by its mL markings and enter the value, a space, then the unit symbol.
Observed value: 450 mL
